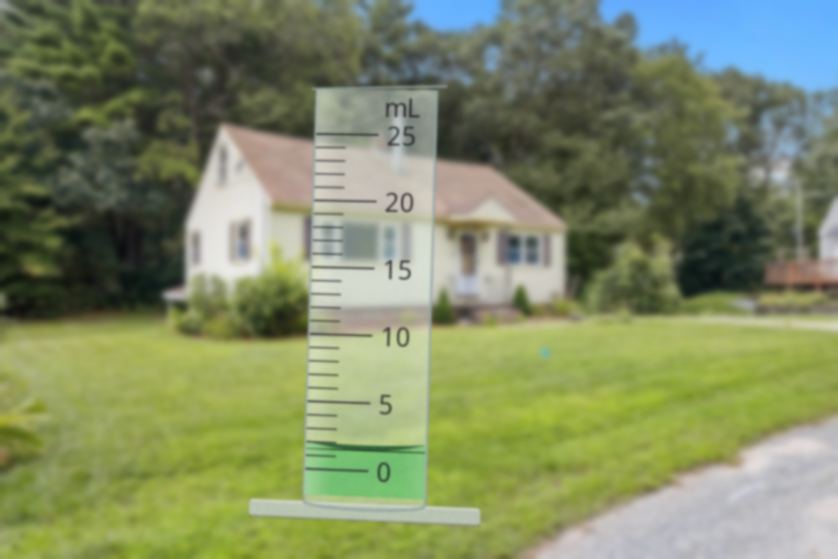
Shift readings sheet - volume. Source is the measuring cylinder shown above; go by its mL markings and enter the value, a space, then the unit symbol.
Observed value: 1.5 mL
